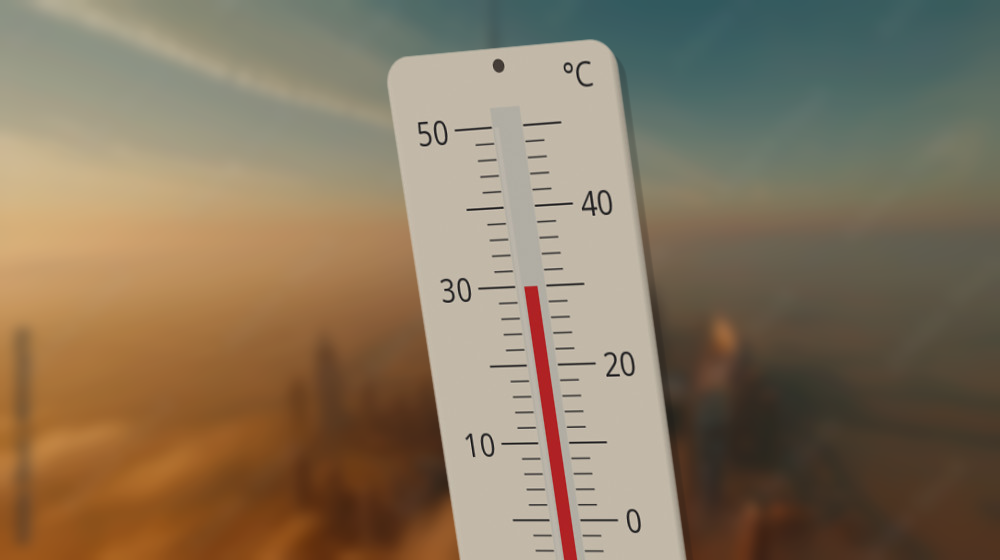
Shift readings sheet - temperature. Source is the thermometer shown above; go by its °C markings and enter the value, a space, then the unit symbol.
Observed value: 30 °C
